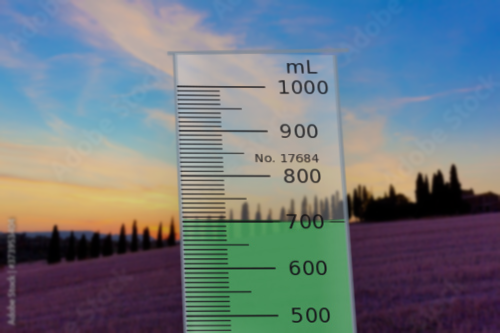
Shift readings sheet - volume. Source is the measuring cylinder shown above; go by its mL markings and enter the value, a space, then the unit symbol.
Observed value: 700 mL
